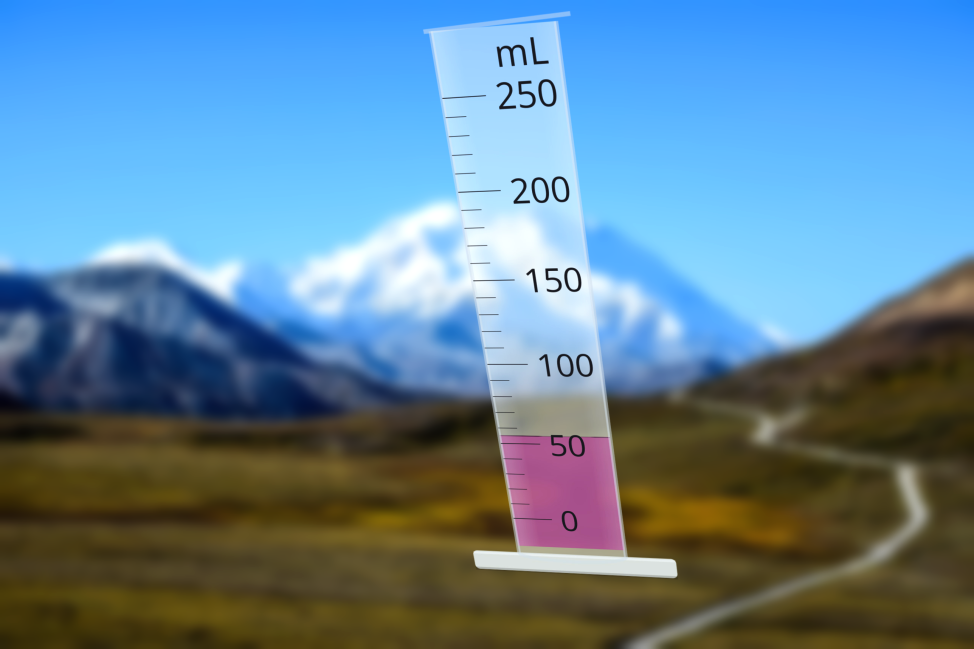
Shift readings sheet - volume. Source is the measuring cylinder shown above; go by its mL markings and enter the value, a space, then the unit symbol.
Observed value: 55 mL
